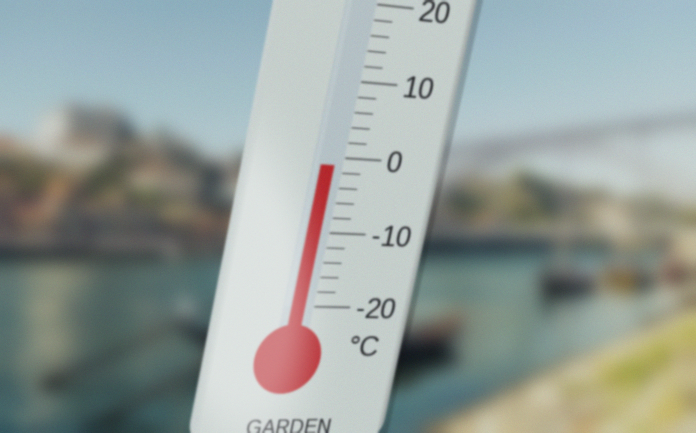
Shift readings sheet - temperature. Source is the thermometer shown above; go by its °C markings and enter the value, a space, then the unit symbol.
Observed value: -1 °C
